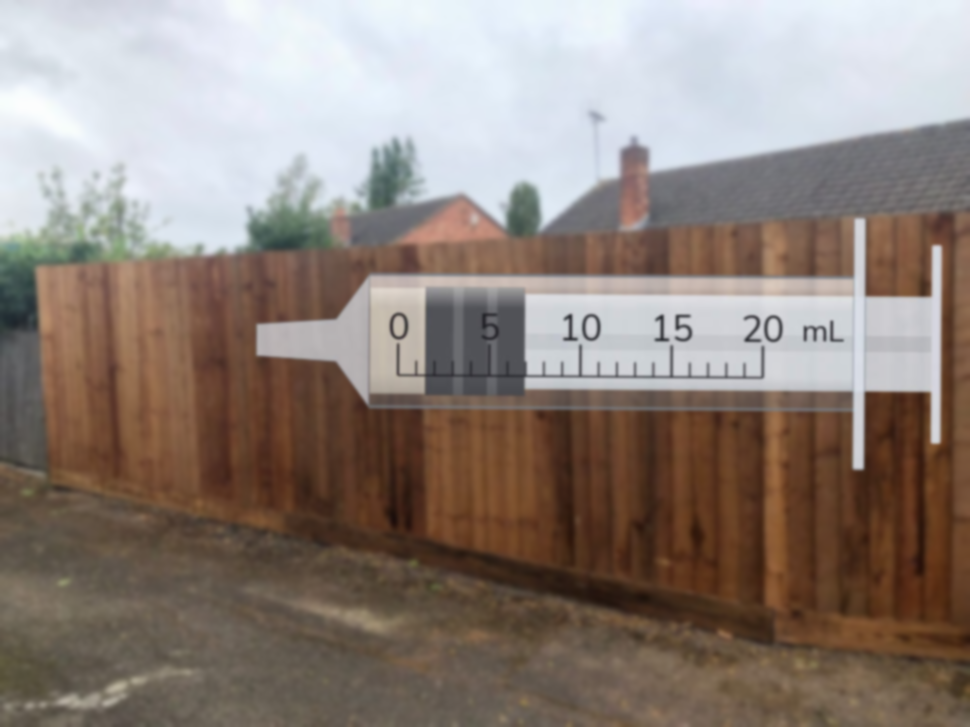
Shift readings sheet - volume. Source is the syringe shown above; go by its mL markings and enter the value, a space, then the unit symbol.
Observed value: 1.5 mL
